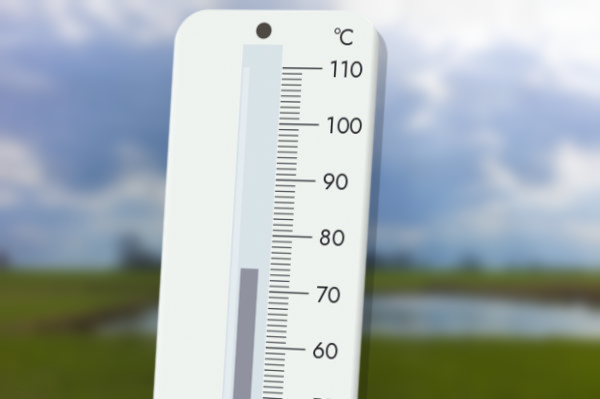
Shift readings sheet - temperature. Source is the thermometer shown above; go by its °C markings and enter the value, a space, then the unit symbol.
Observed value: 74 °C
